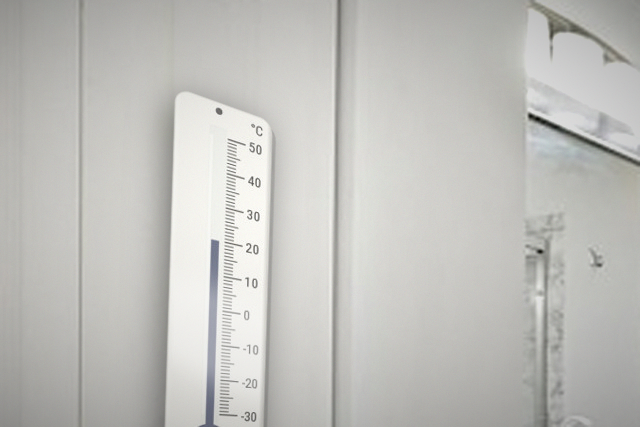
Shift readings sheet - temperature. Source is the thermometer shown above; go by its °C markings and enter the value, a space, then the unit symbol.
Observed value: 20 °C
